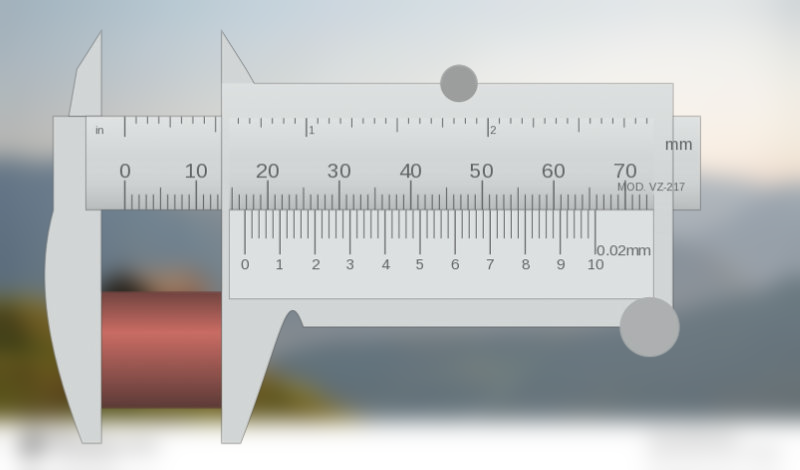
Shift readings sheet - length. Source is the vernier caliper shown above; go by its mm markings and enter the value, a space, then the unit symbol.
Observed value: 16.8 mm
